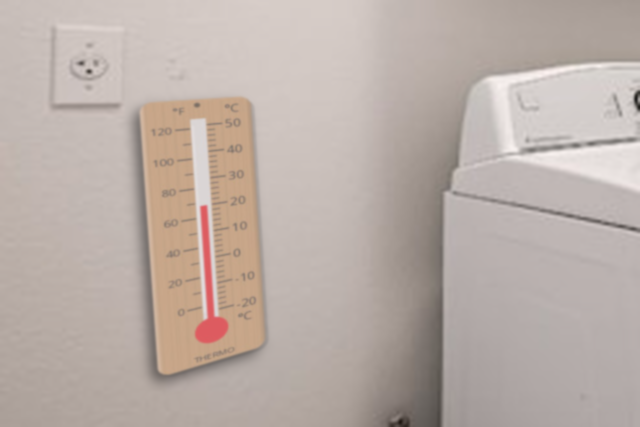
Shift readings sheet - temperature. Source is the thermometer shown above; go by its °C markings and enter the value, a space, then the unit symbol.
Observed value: 20 °C
